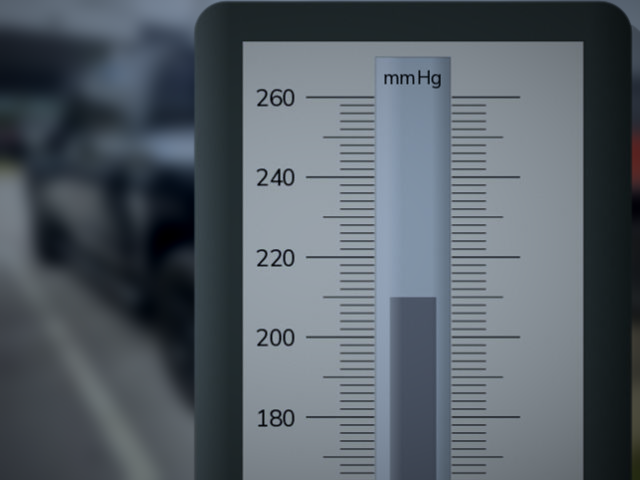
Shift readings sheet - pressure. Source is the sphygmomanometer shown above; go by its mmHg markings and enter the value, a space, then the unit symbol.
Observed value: 210 mmHg
